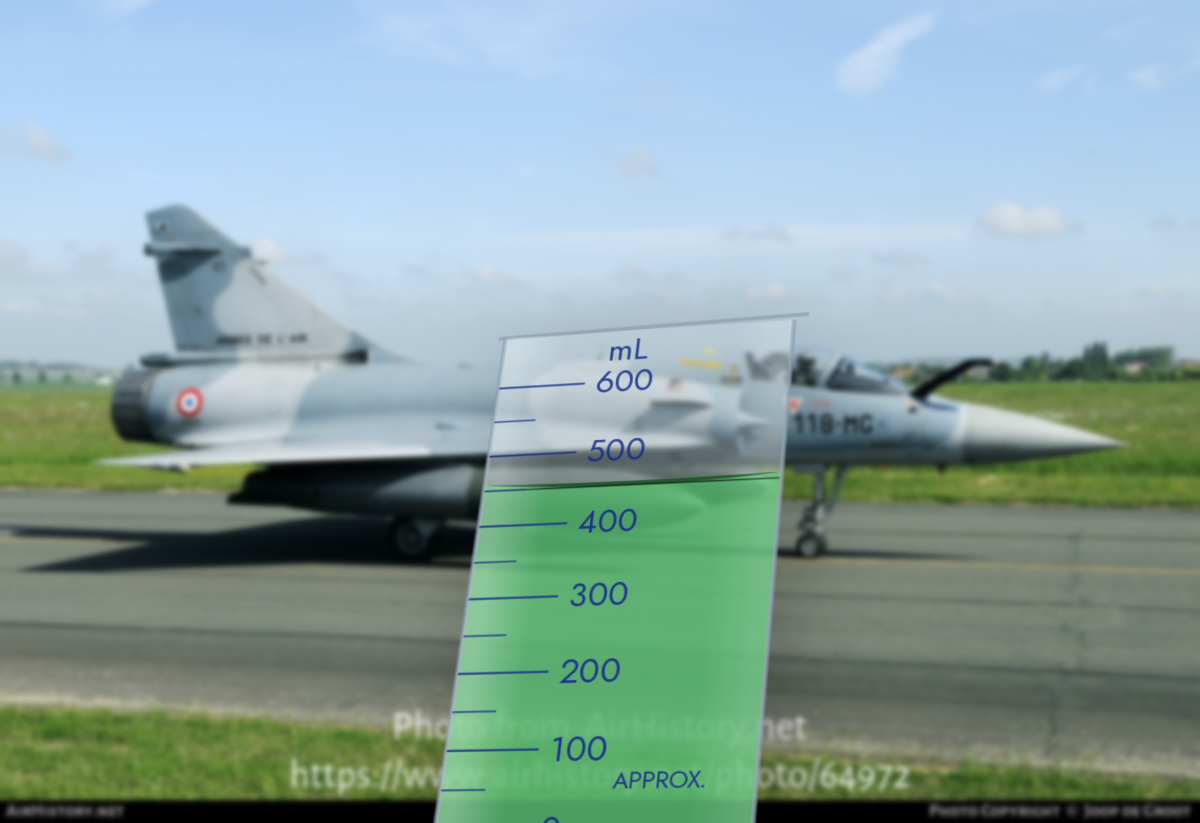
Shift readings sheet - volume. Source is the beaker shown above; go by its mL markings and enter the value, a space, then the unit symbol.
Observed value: 450 mL
